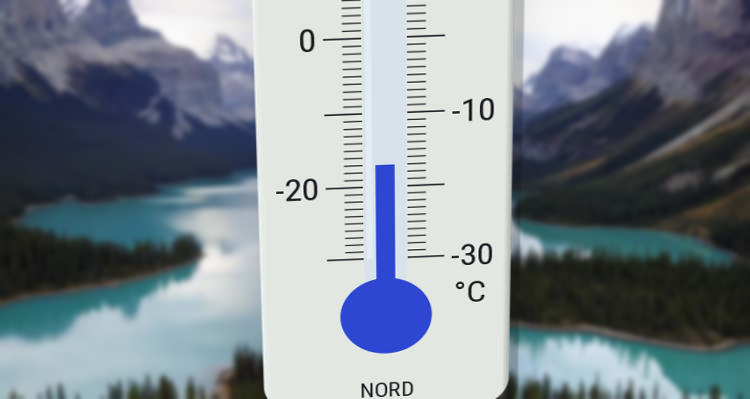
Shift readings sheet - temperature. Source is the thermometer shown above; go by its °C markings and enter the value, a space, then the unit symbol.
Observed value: -17 °C
